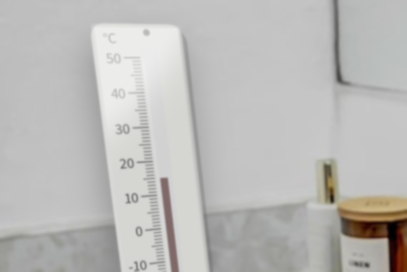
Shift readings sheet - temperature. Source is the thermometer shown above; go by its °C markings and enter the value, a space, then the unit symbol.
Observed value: 15 °C
